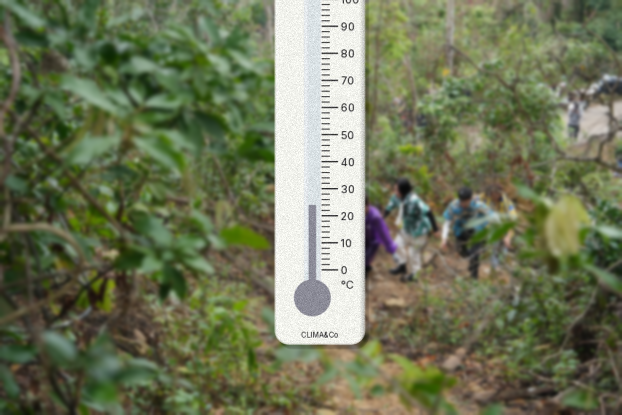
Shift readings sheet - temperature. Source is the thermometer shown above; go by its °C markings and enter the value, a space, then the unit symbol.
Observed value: 24 °C
